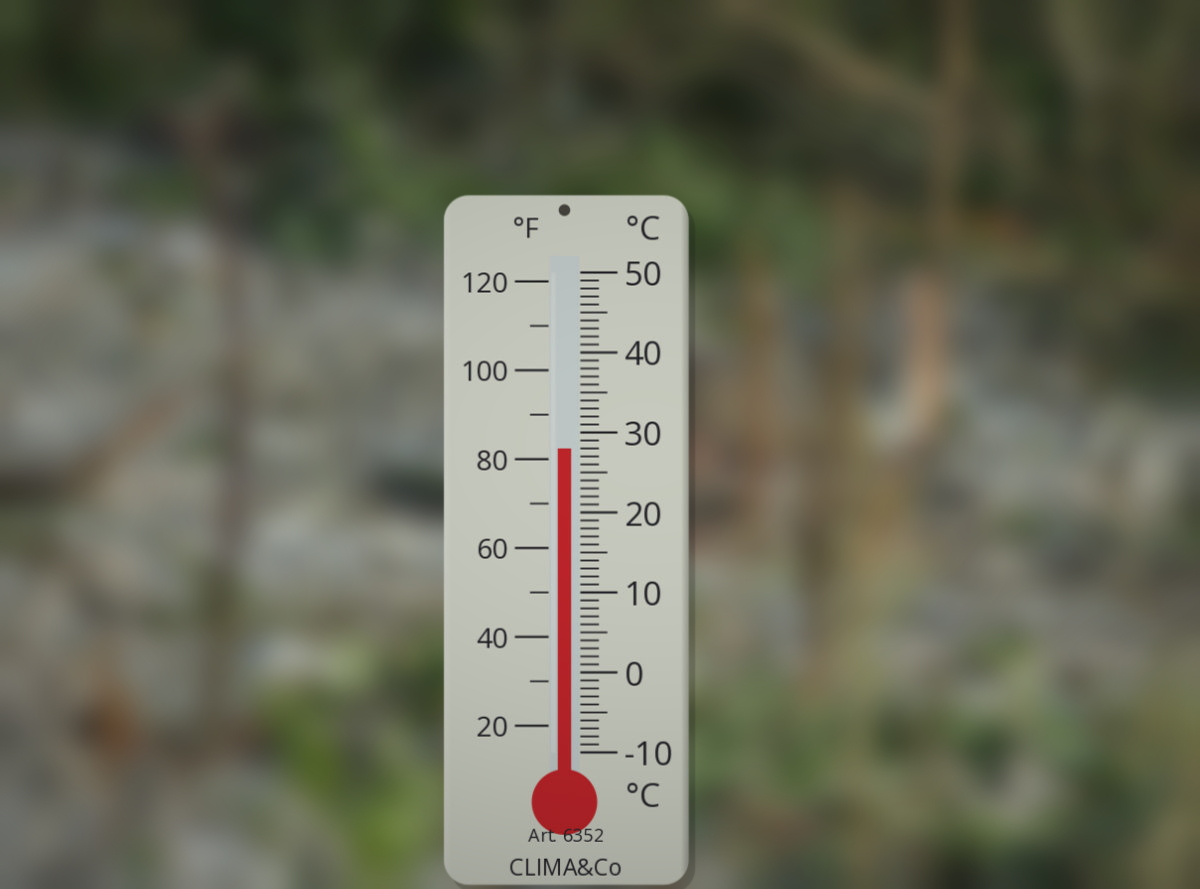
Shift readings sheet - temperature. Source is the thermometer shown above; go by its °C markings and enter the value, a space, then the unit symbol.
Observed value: 28 °C
